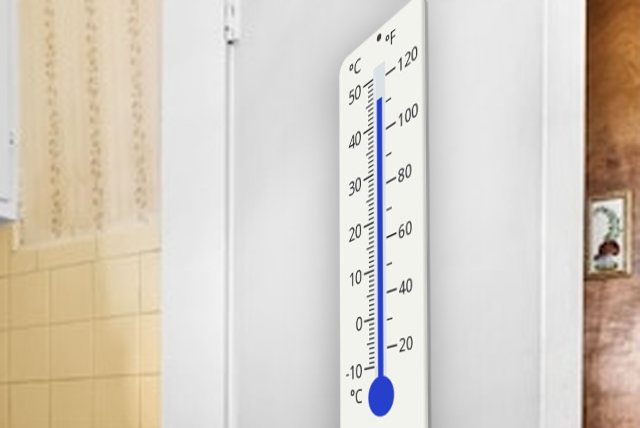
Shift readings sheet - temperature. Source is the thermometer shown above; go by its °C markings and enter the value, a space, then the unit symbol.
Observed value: 45 °C
